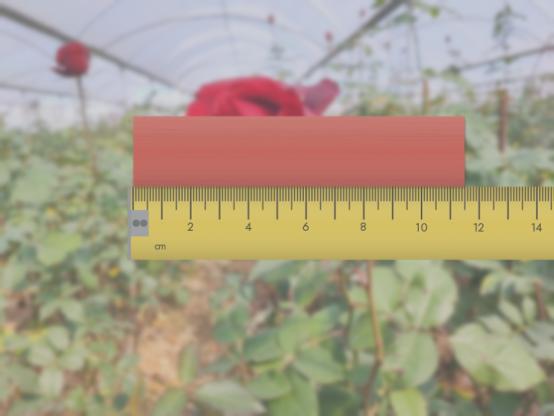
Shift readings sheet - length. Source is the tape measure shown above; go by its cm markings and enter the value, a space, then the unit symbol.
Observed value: 11.5 cm
